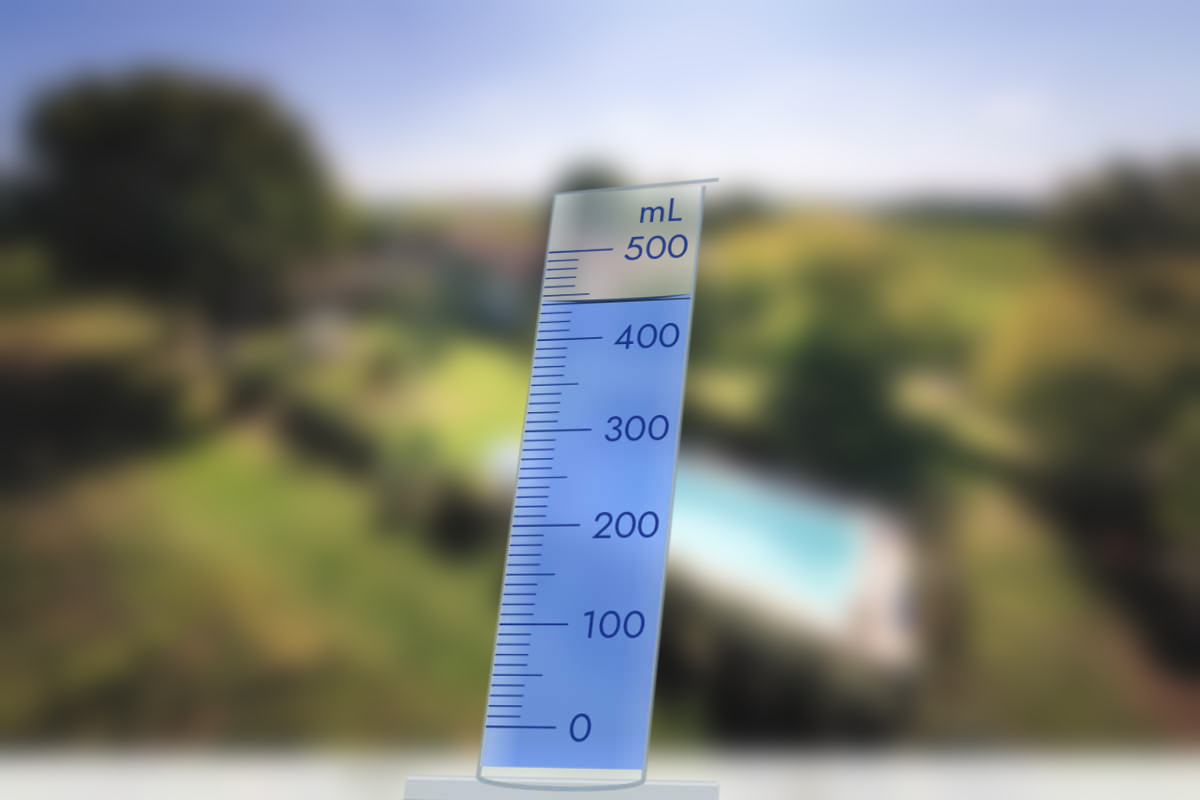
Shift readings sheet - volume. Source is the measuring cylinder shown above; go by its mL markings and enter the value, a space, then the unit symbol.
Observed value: 440 mL
